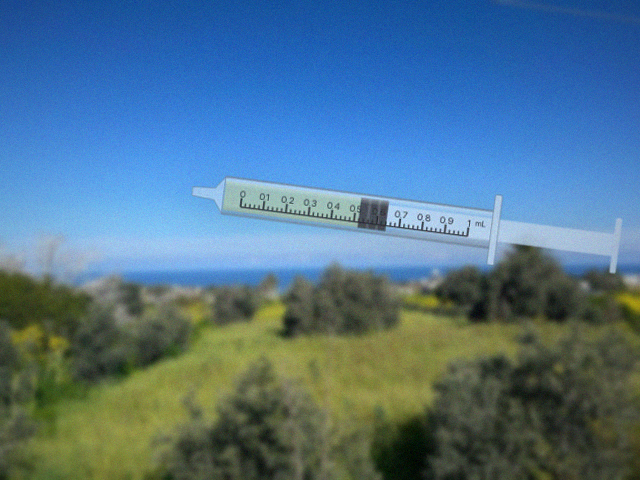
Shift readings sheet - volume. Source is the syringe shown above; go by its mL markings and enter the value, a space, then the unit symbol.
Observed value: 0.52 mL
